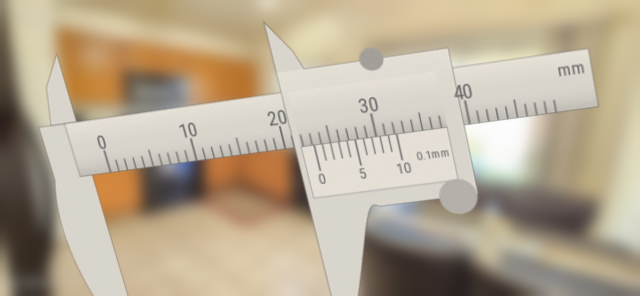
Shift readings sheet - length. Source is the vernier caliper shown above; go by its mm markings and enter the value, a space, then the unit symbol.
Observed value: 23.2 mm
